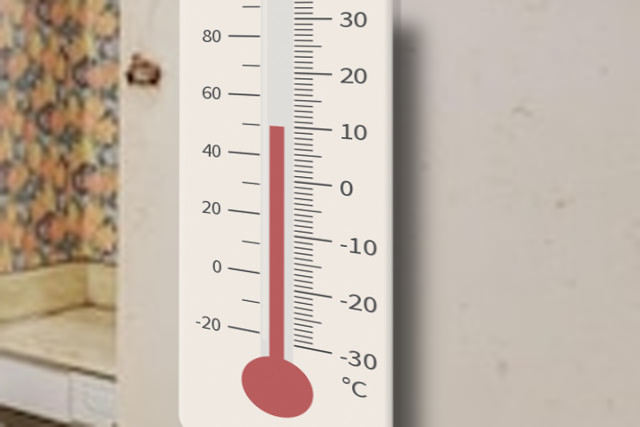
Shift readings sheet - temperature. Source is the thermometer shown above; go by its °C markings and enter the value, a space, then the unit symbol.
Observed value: 10 °C
